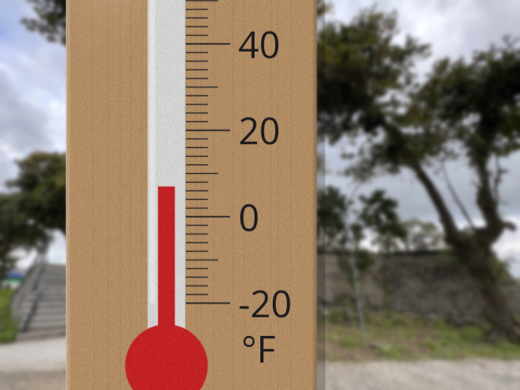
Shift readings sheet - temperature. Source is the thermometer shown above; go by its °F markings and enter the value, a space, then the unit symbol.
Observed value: 7 °F
